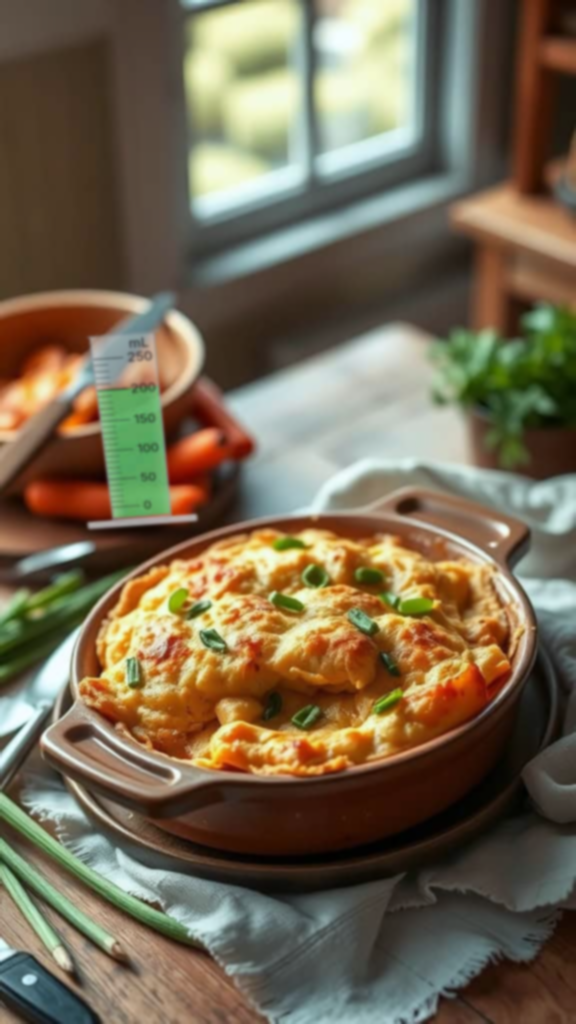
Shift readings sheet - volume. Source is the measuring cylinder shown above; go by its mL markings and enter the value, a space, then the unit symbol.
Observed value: 200 mL
